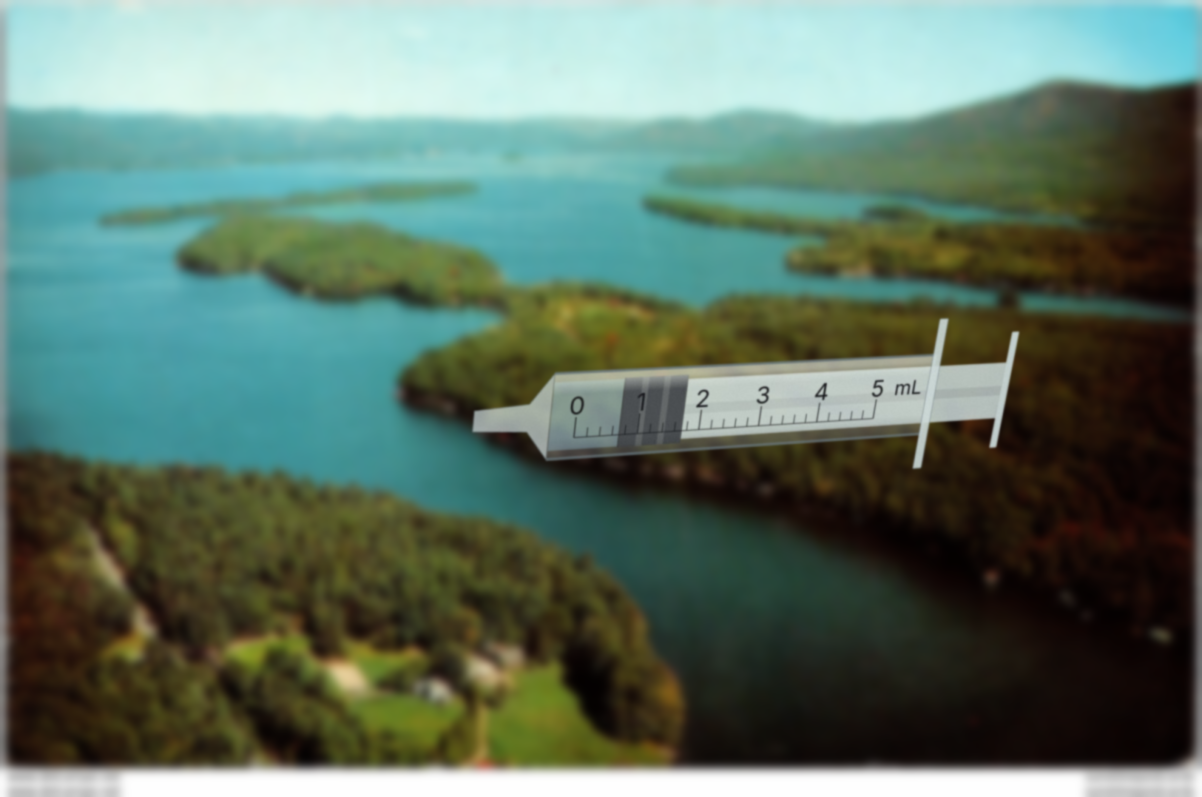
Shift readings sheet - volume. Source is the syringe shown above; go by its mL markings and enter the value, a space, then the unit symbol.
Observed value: 0.7 mL
